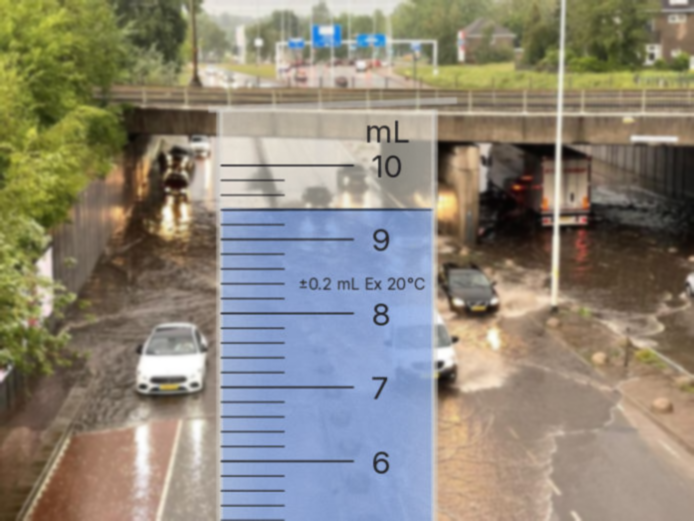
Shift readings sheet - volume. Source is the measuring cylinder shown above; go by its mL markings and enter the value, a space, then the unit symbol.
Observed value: 9.4 mL
